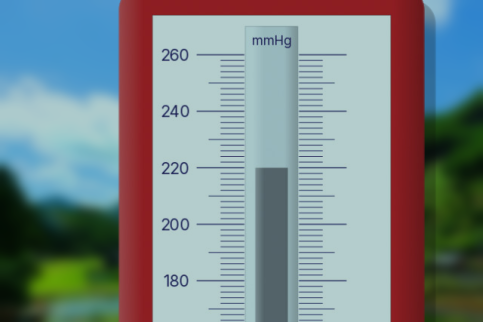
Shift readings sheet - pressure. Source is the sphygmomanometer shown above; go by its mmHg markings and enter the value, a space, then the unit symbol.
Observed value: 220 mmHg
